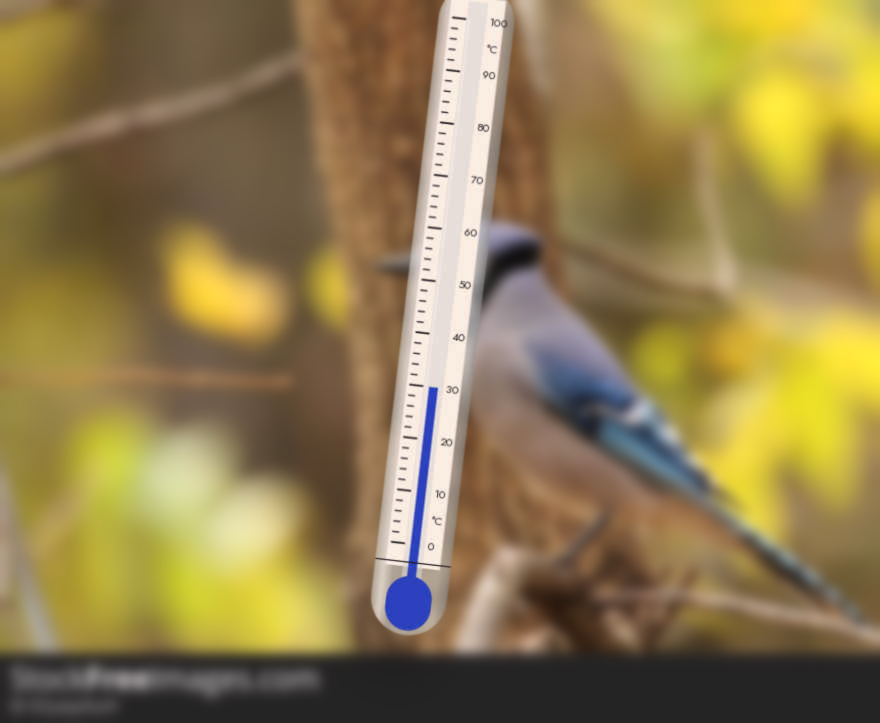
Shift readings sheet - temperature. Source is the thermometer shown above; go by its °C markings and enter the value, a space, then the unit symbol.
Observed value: 30 °C
